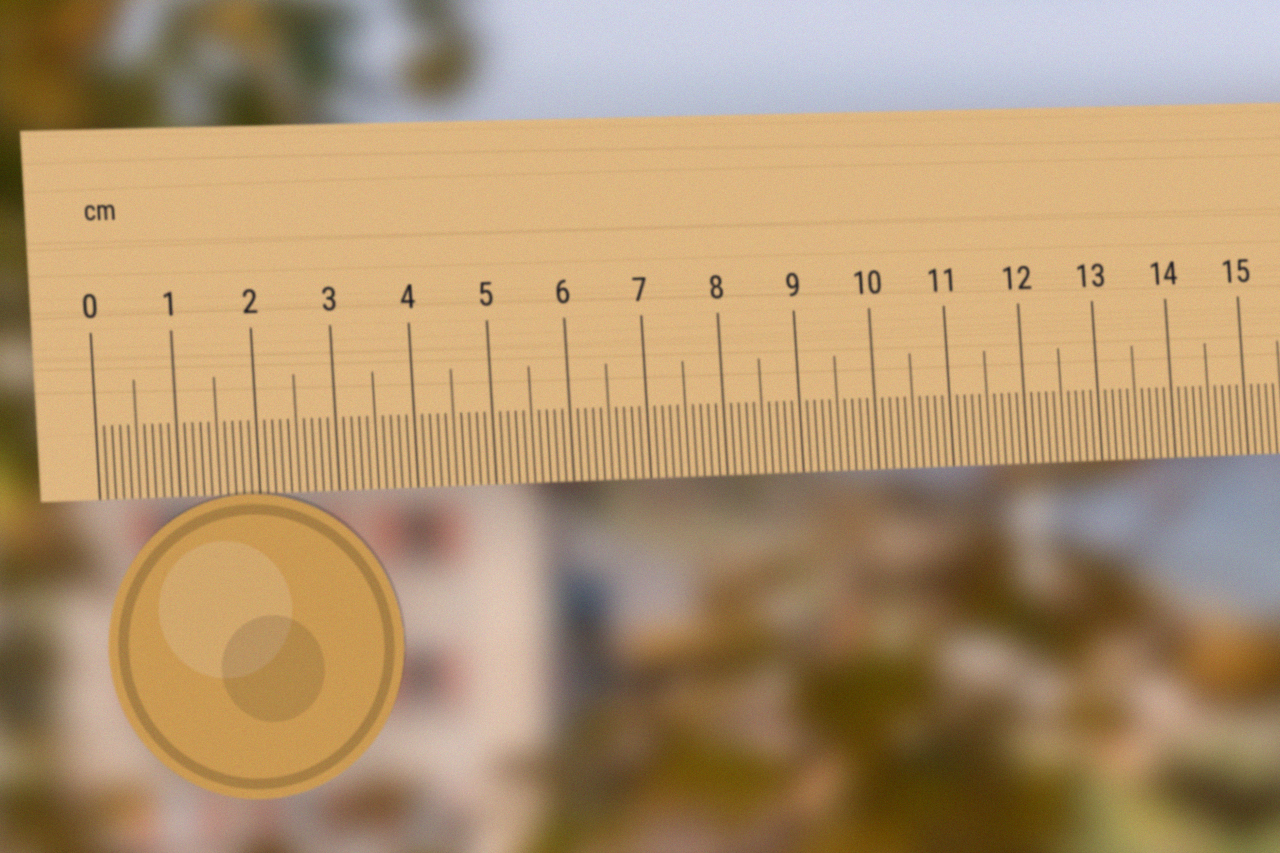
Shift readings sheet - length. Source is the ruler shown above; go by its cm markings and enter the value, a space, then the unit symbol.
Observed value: 3.7 cm
